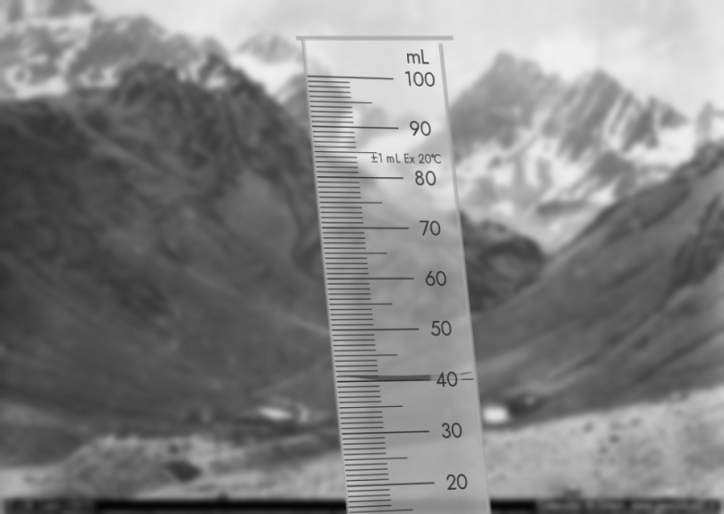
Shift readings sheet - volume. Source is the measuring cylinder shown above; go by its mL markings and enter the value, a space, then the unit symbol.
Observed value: 40 mL
